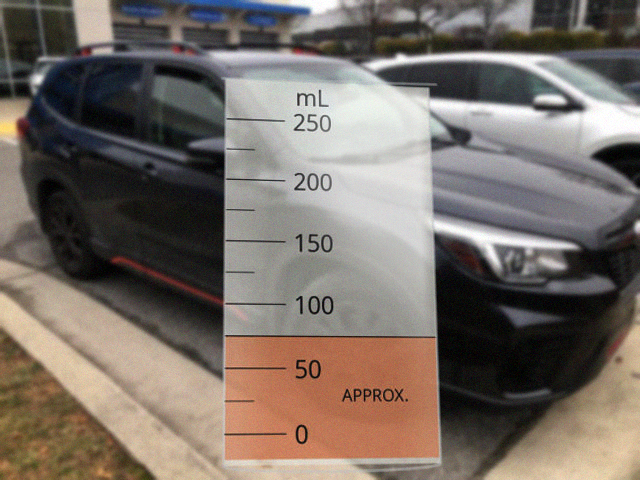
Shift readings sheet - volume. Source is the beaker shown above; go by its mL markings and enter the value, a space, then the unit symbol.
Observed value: 75 mL
